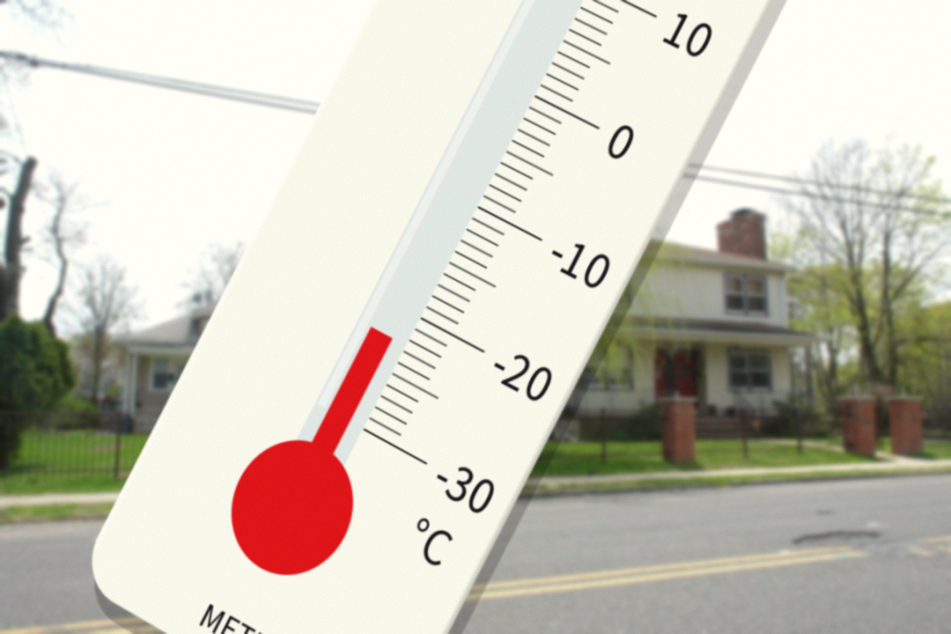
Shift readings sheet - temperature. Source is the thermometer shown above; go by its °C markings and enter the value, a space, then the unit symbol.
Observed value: -22.5 °C
